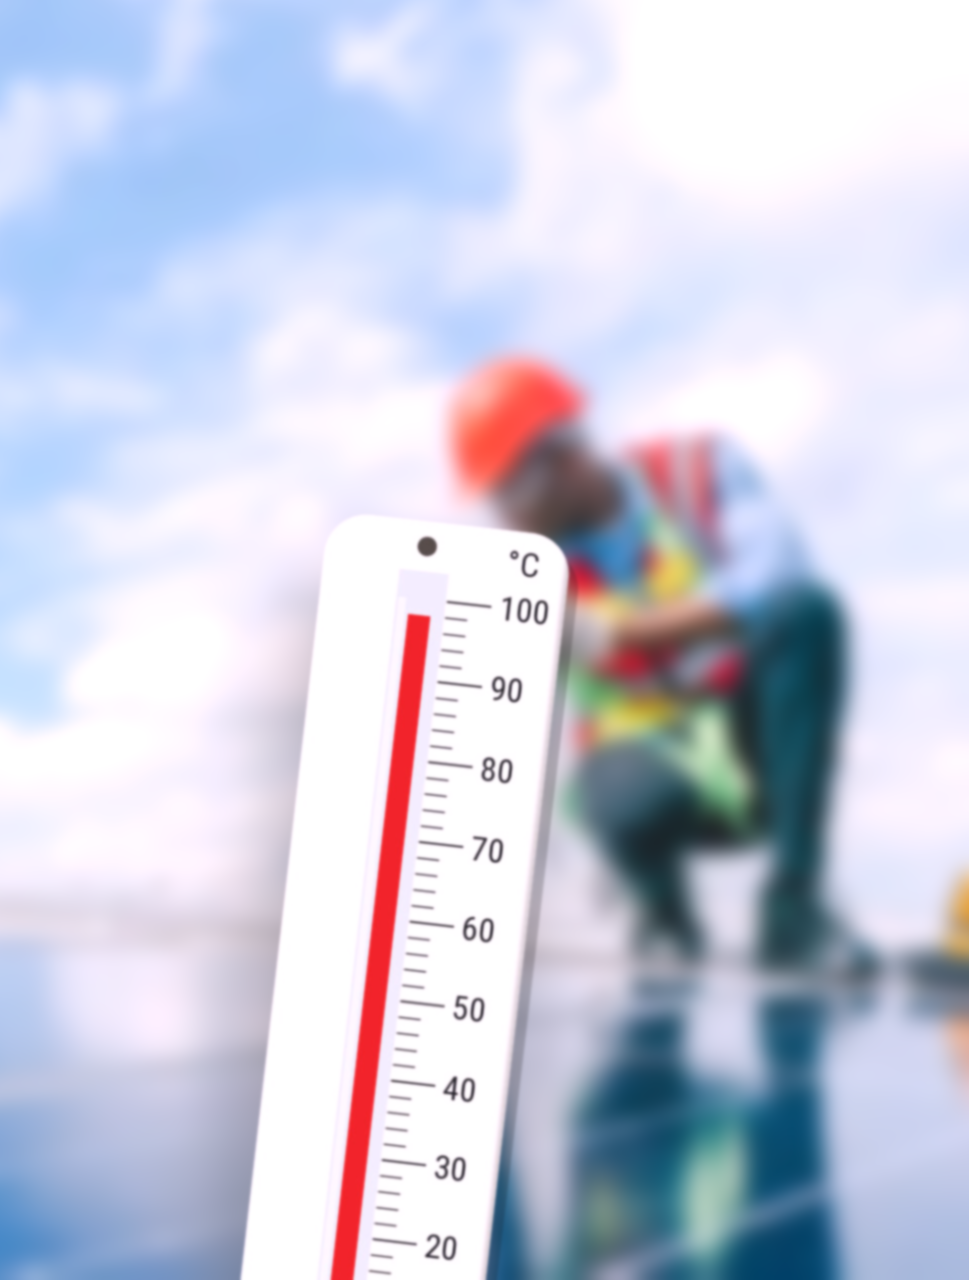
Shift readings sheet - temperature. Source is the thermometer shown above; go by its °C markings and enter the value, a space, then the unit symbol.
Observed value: 98 °C
